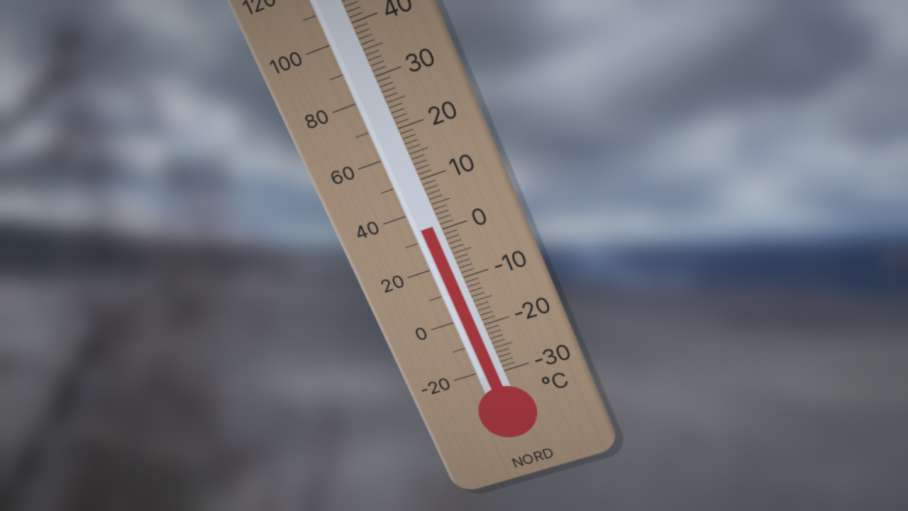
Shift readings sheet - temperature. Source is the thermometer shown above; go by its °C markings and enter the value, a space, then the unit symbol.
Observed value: 1 °C
